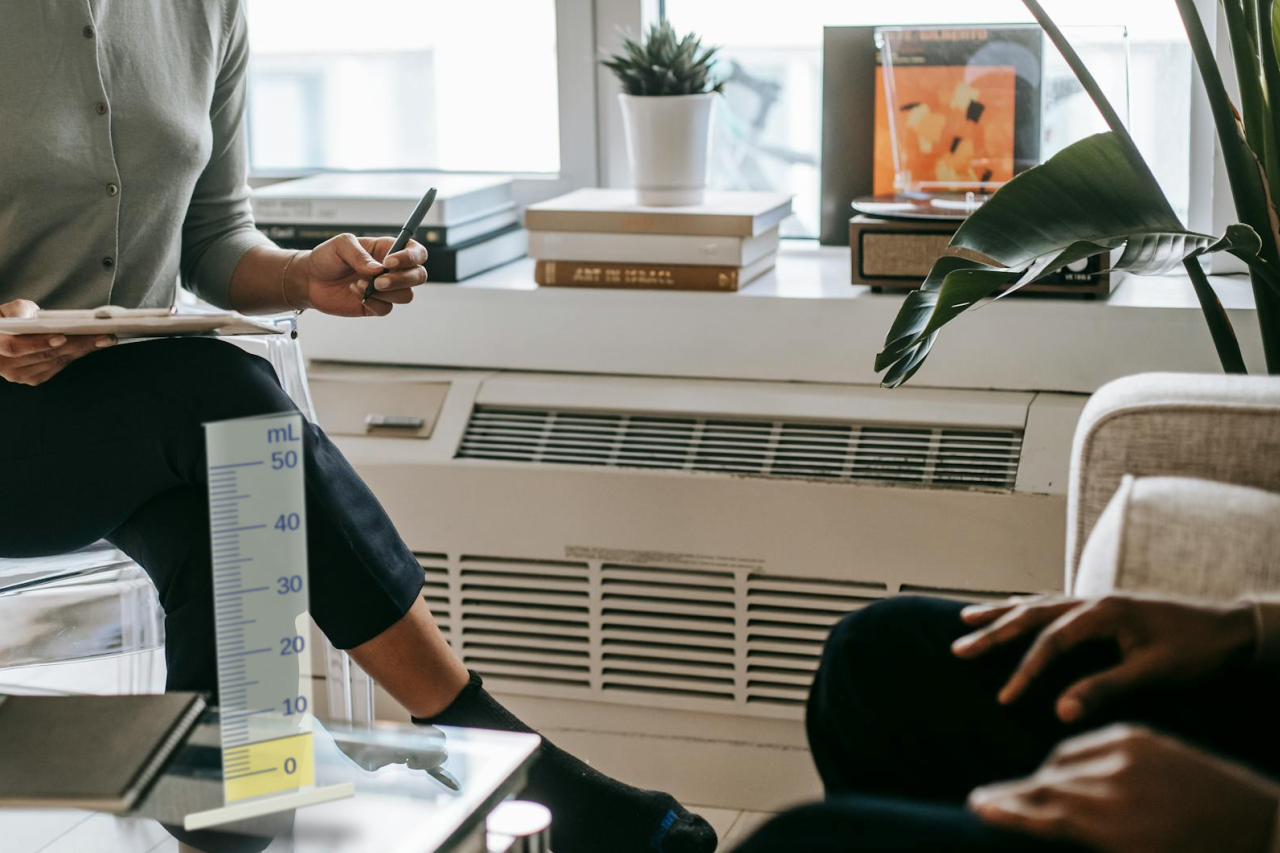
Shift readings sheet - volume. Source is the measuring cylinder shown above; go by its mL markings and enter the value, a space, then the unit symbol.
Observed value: 5 mL
